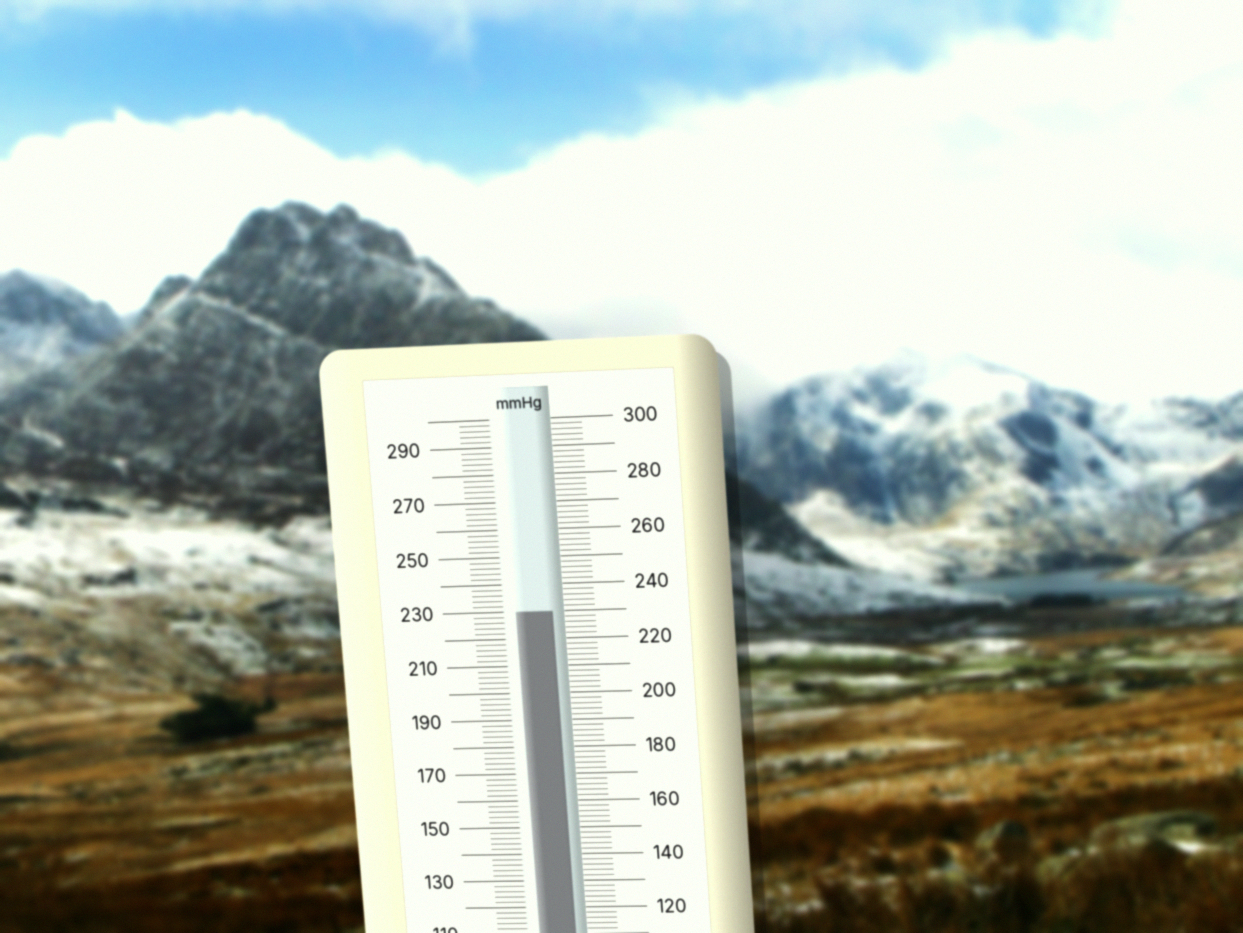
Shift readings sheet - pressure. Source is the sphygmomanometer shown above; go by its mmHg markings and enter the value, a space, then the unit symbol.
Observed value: 230 mmHg
